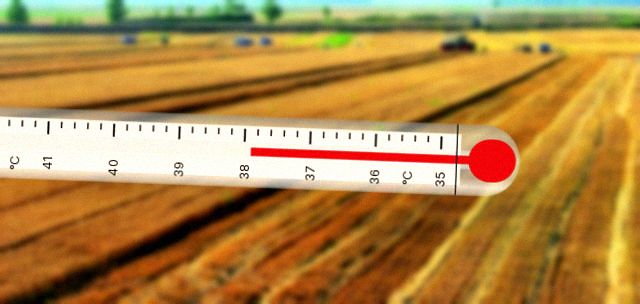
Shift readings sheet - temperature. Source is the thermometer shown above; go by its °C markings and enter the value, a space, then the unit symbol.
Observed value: 37.9 °C
